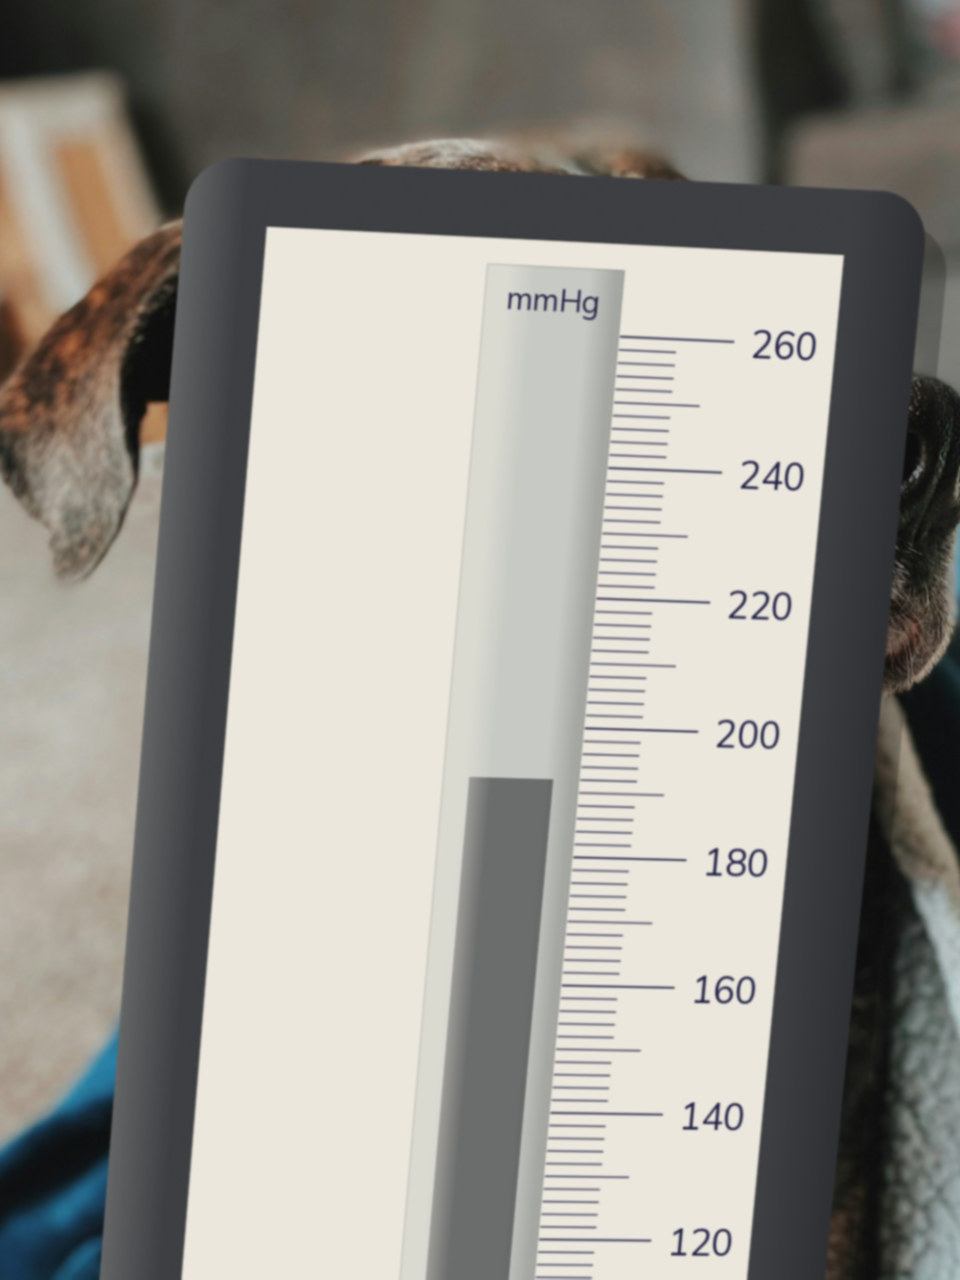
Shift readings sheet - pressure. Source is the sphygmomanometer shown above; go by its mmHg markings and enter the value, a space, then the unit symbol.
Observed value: 192 mmHg
